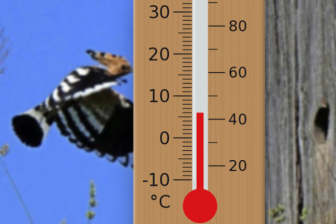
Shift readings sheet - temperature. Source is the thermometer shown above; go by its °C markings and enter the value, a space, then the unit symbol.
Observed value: 6 °C
